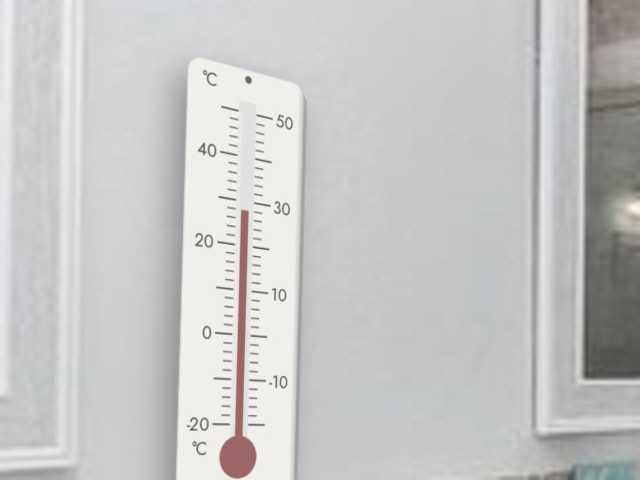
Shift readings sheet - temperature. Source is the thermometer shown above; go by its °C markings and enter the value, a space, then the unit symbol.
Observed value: 28 °C
